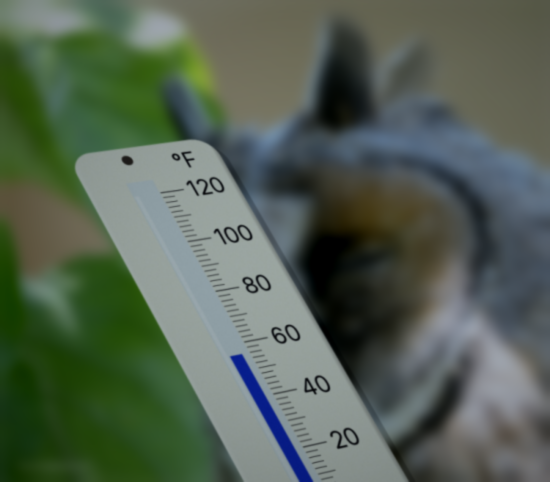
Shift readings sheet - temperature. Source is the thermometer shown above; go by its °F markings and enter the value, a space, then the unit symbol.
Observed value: 56 °F
